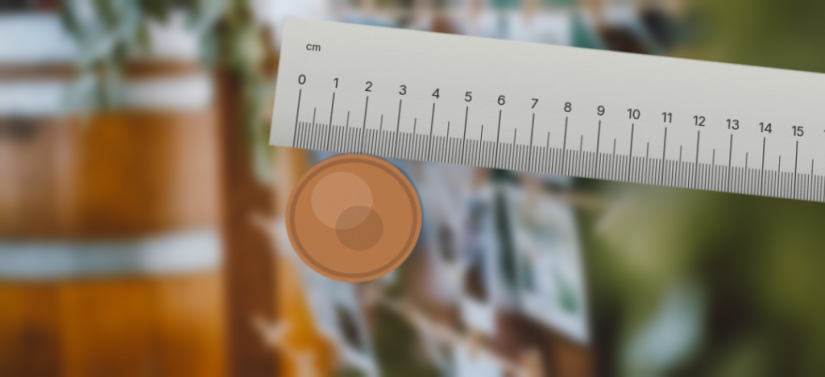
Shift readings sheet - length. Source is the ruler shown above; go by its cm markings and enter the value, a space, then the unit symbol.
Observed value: 4 cm
